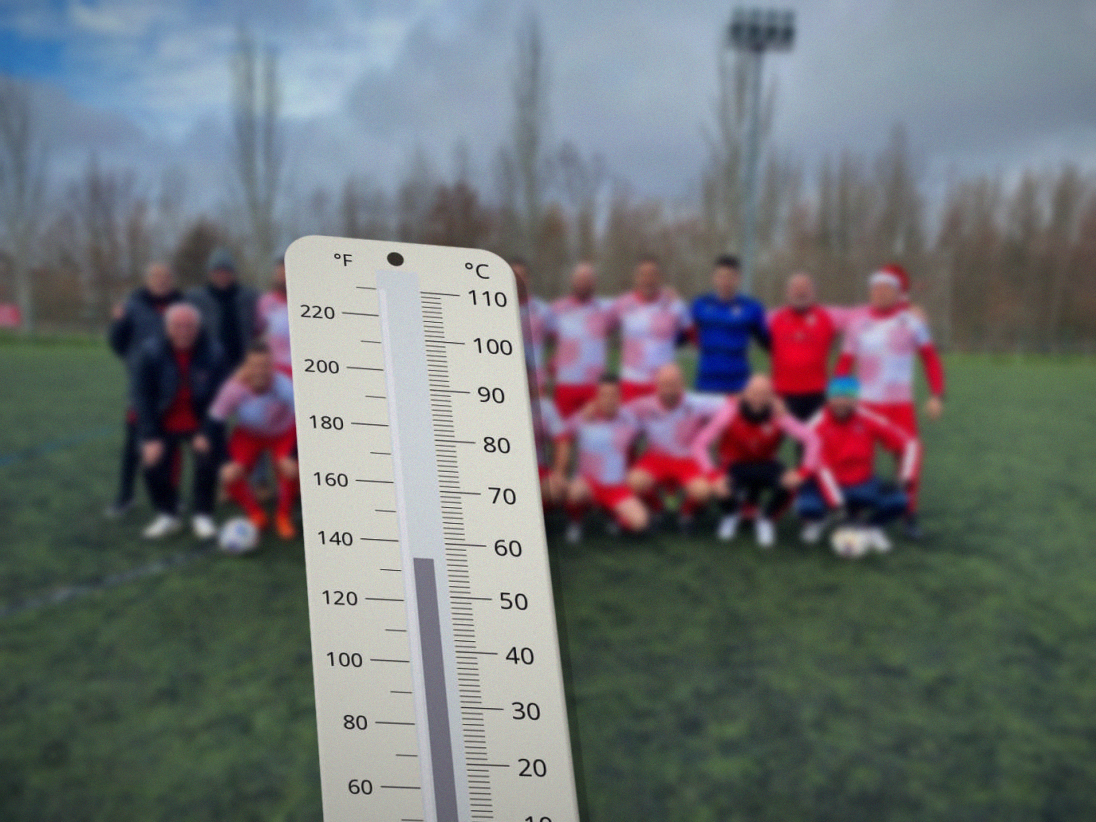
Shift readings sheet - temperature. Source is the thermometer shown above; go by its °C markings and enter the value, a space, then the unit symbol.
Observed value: 57 °C
